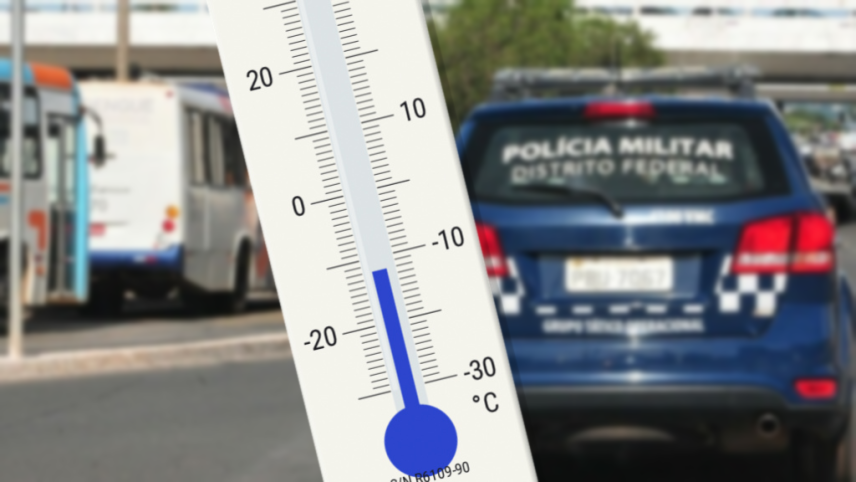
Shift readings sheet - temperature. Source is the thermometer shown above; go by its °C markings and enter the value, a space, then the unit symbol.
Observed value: -12 °C
